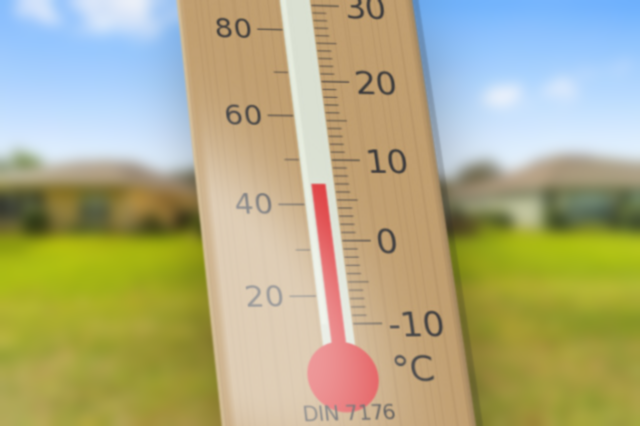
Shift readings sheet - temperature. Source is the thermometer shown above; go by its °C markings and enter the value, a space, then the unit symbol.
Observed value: 7 °C
